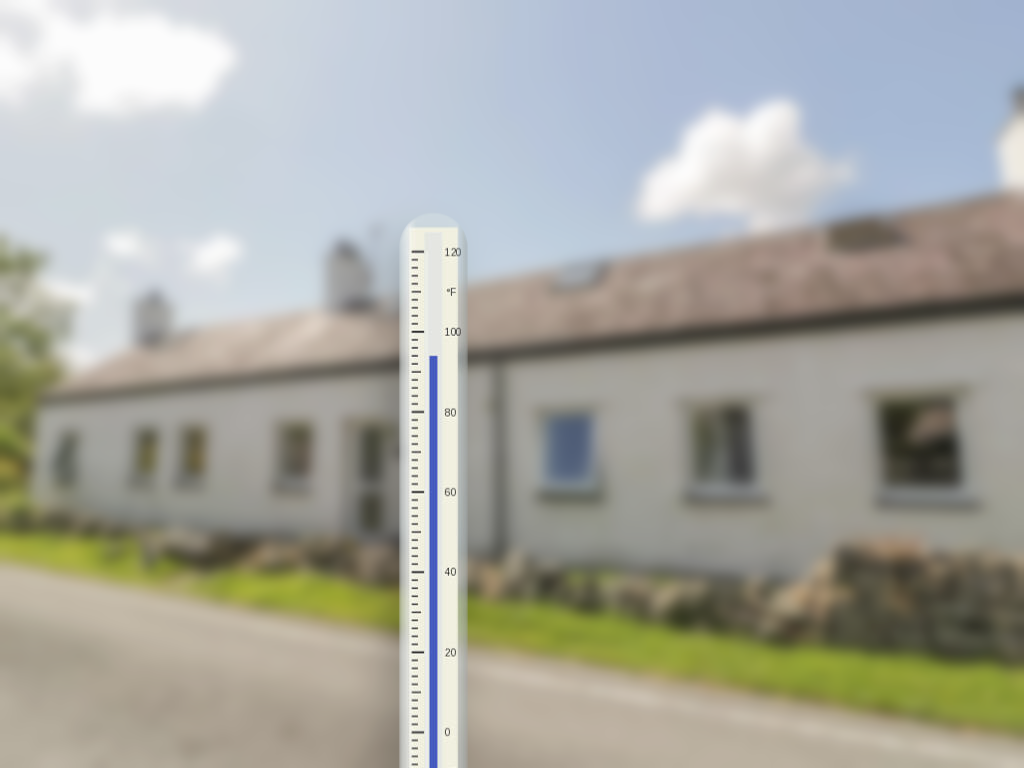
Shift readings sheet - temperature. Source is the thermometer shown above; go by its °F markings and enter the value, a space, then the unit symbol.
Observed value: 94 °F
